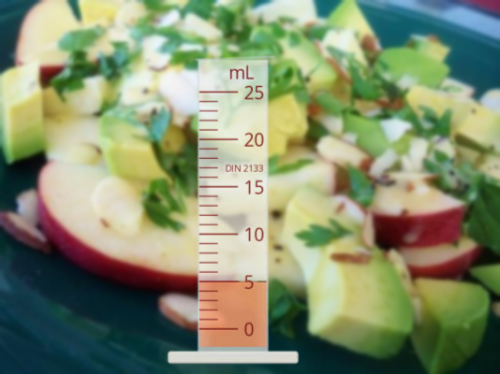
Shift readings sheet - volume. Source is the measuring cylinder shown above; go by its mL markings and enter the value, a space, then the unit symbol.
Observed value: 5 mL
